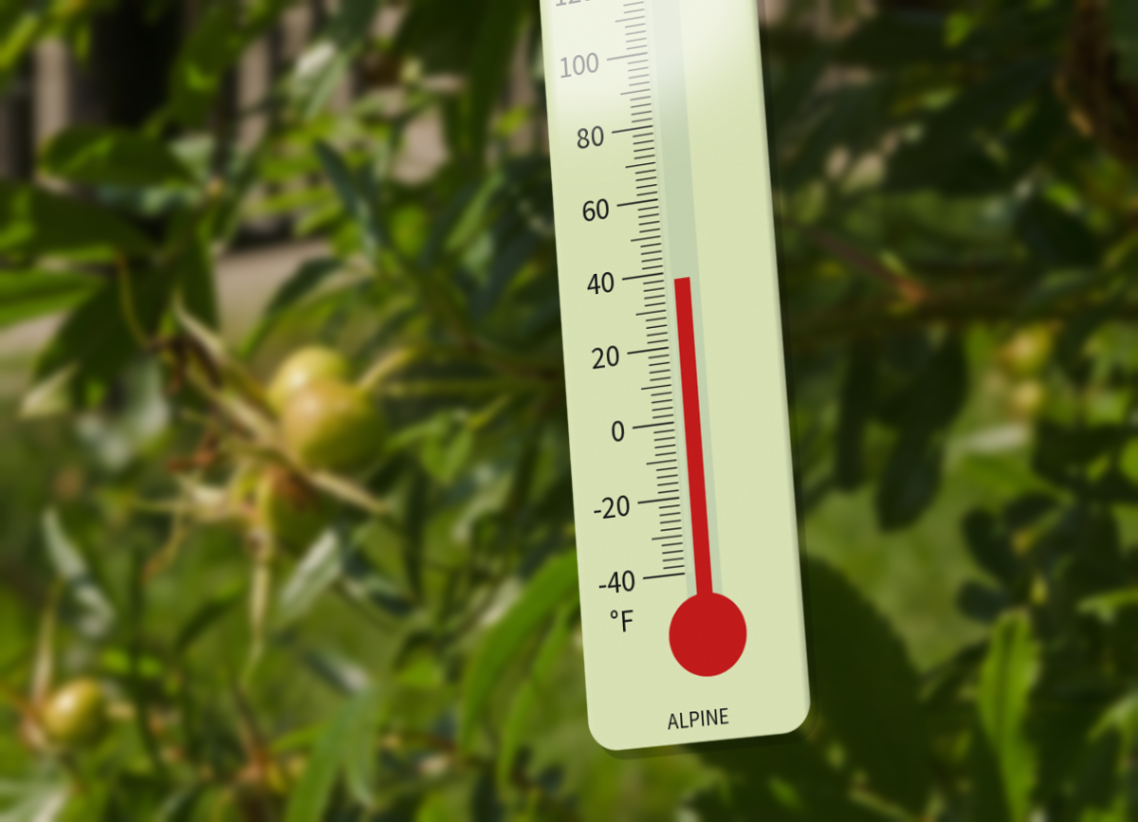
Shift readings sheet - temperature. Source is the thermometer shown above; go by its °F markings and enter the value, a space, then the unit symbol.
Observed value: 38 °F
